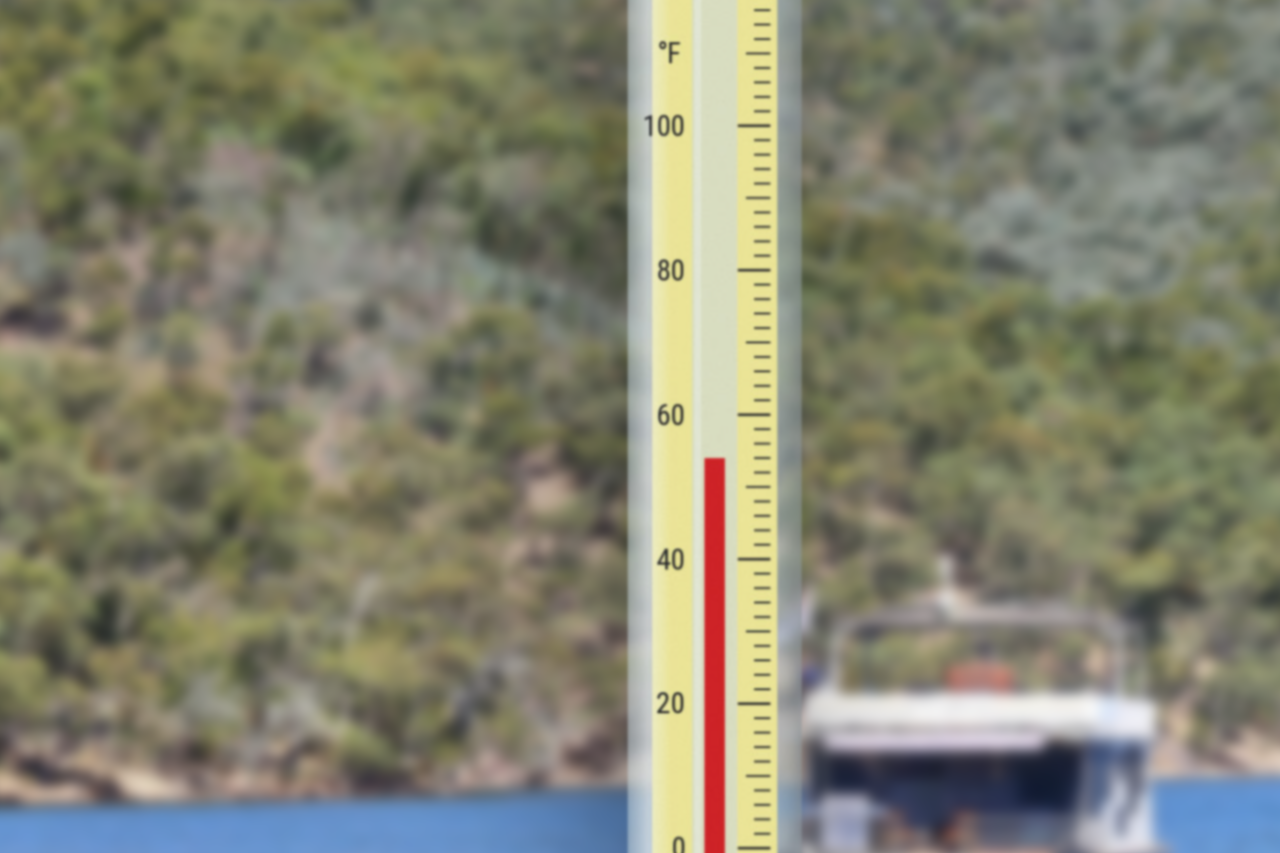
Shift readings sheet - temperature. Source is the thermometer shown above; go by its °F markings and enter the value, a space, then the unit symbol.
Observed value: 54 °F
